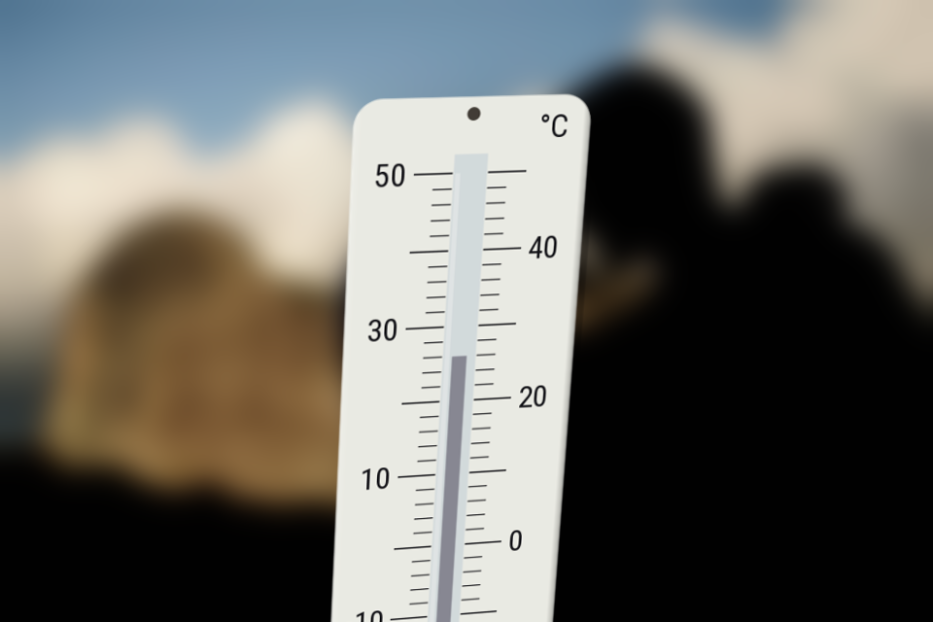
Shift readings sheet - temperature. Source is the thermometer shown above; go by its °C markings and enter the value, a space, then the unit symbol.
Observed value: 26 °C
